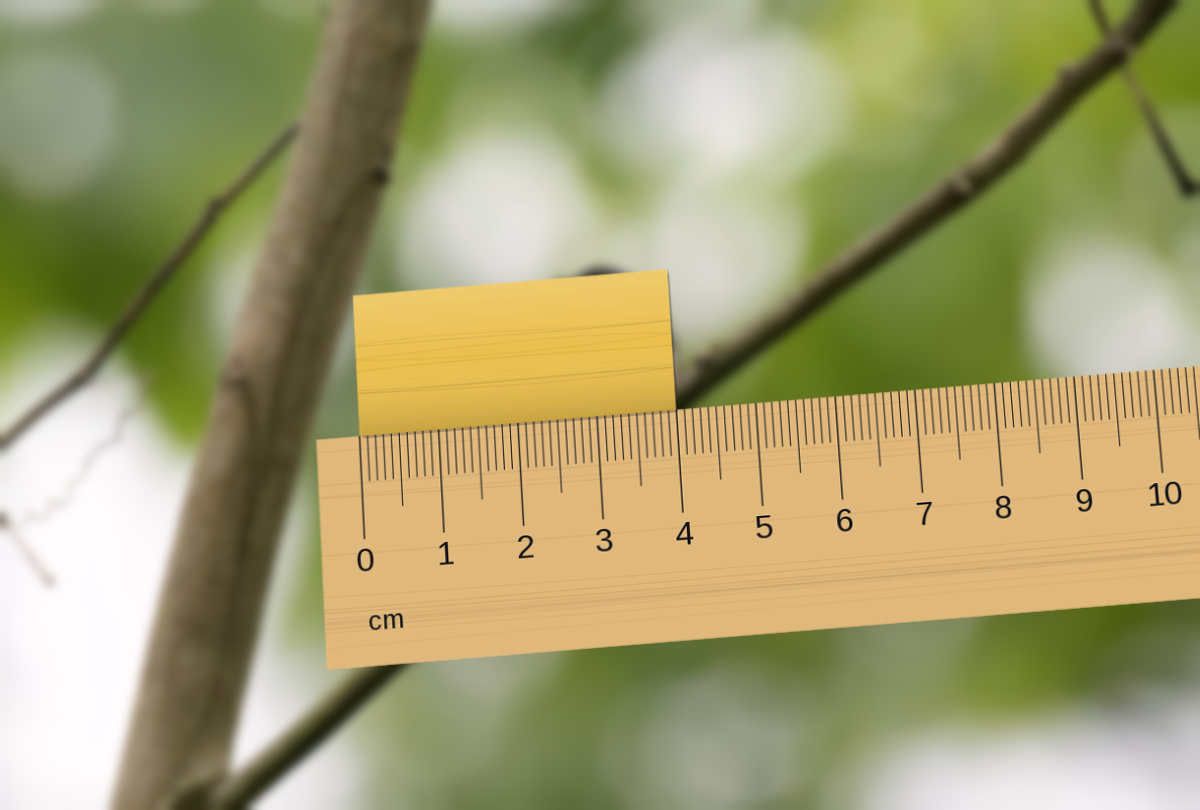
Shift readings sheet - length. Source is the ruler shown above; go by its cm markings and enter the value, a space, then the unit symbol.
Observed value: 4 cm
